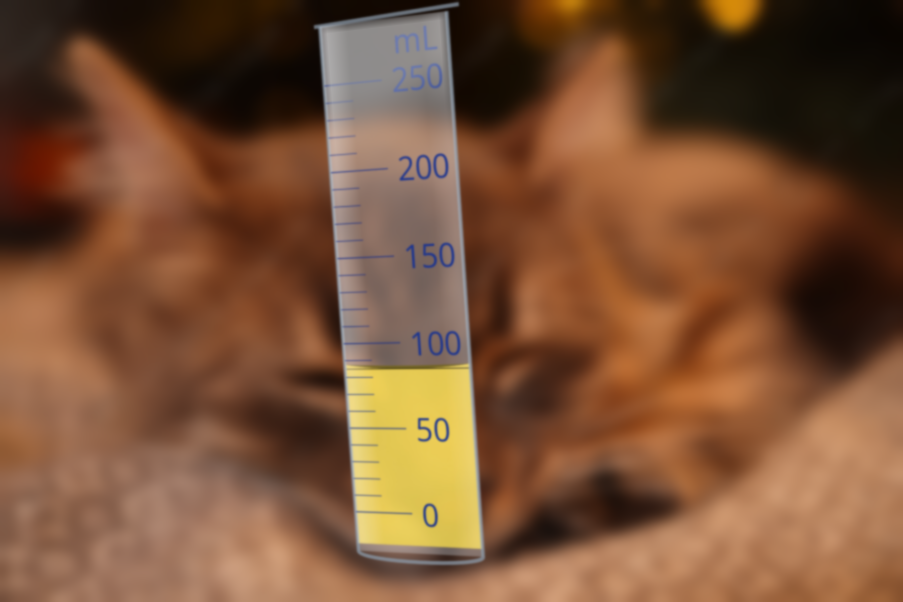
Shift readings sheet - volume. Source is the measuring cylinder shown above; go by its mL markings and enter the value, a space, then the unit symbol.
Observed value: 85 mL
